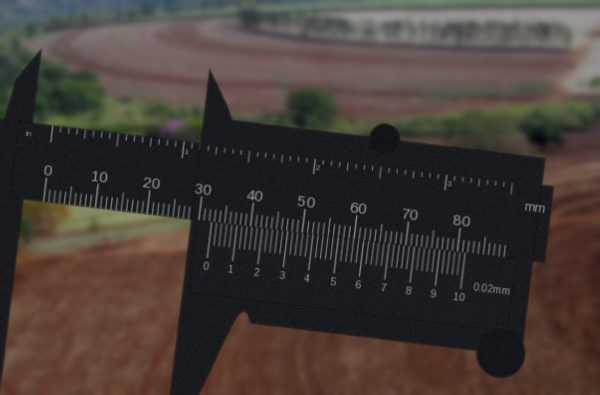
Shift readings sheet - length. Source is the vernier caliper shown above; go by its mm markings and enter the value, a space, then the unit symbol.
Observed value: 32.5 mm
